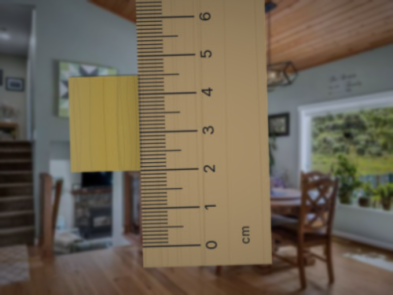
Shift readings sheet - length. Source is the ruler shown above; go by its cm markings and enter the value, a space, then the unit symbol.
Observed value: 2.5 cm
